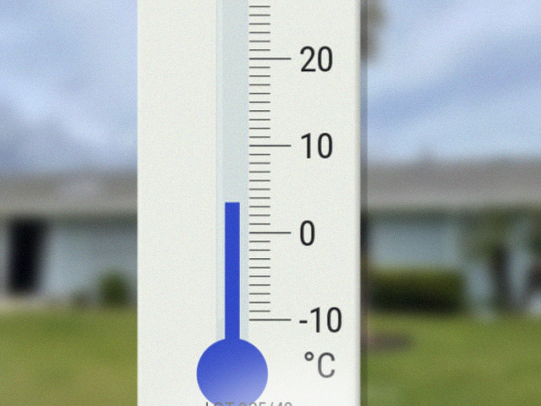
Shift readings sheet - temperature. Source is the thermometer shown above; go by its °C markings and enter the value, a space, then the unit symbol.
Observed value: 3.5 °C
